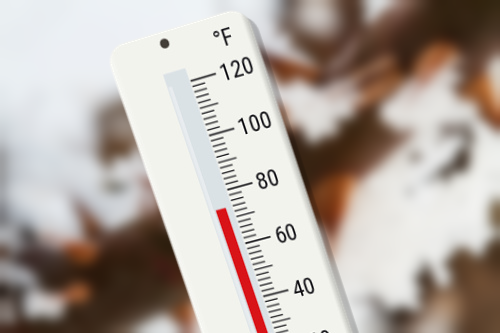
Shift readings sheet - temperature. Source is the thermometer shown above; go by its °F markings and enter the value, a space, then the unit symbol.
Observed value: 74 °F
